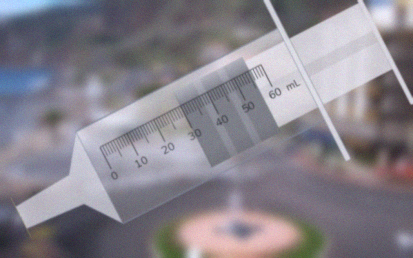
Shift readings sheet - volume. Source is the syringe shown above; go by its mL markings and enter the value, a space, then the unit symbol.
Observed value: 30 mL
